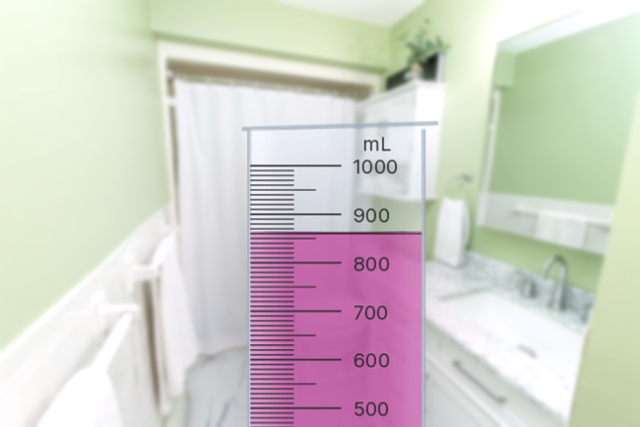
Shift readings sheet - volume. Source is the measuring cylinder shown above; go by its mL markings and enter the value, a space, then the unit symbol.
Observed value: 860 mL
